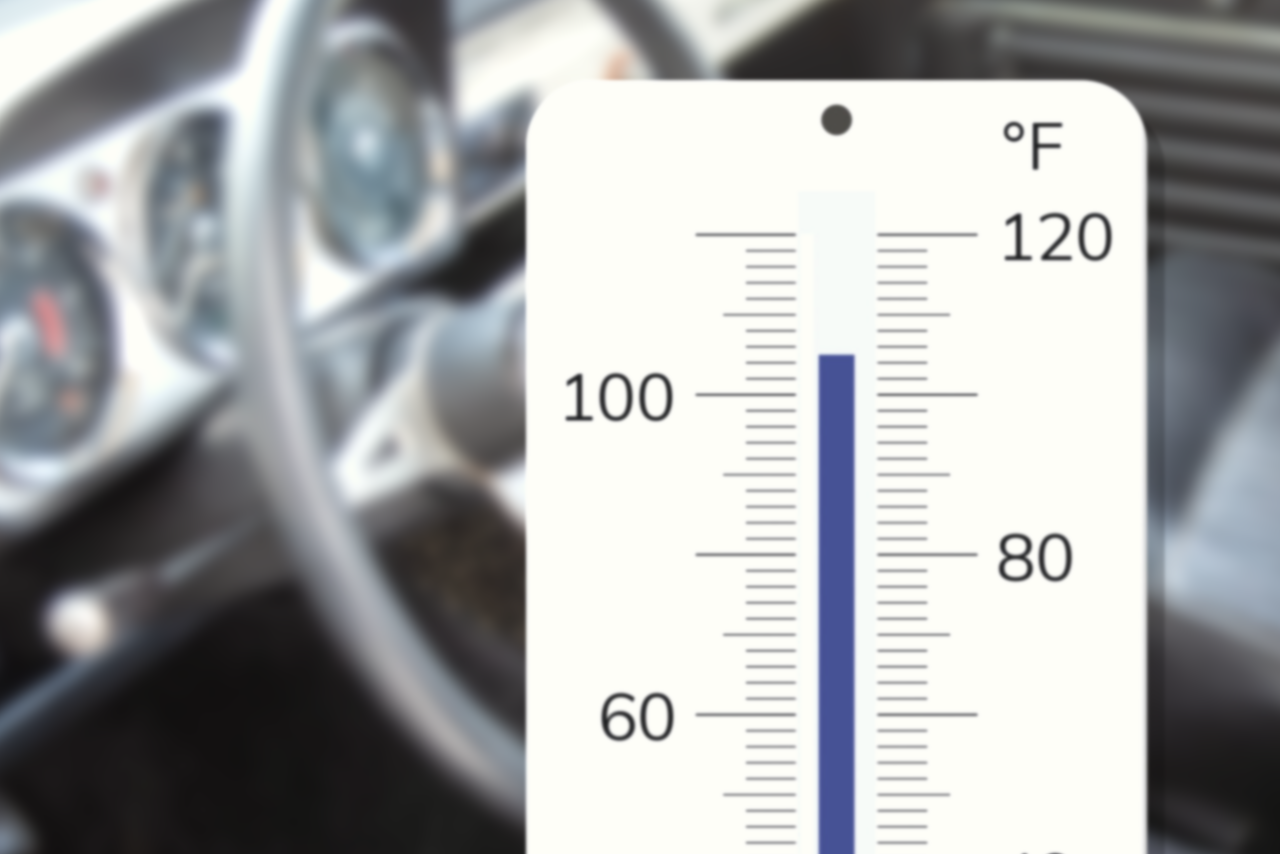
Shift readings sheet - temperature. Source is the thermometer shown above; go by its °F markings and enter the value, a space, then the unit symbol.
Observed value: 105 °F
